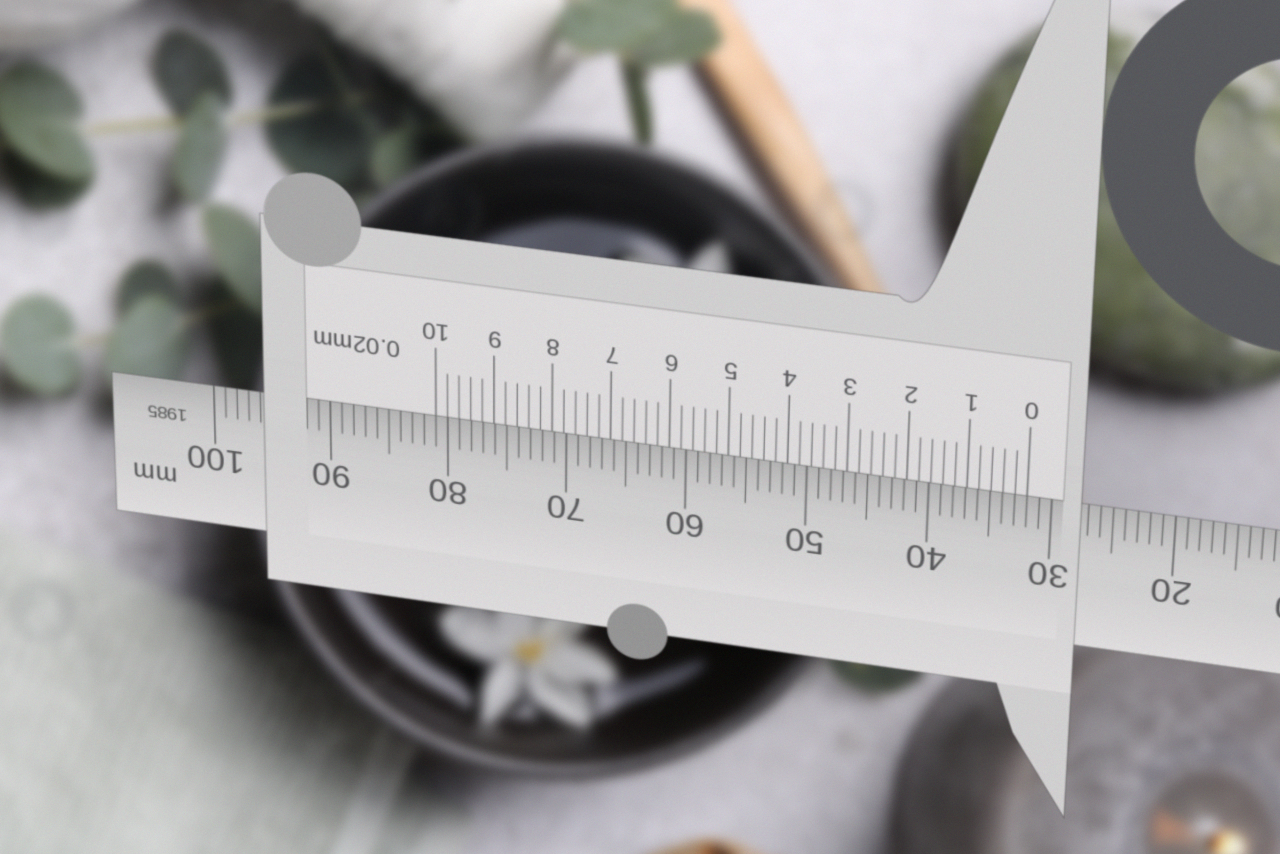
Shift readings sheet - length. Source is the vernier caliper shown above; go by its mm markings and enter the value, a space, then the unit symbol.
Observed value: 32.0 mm
